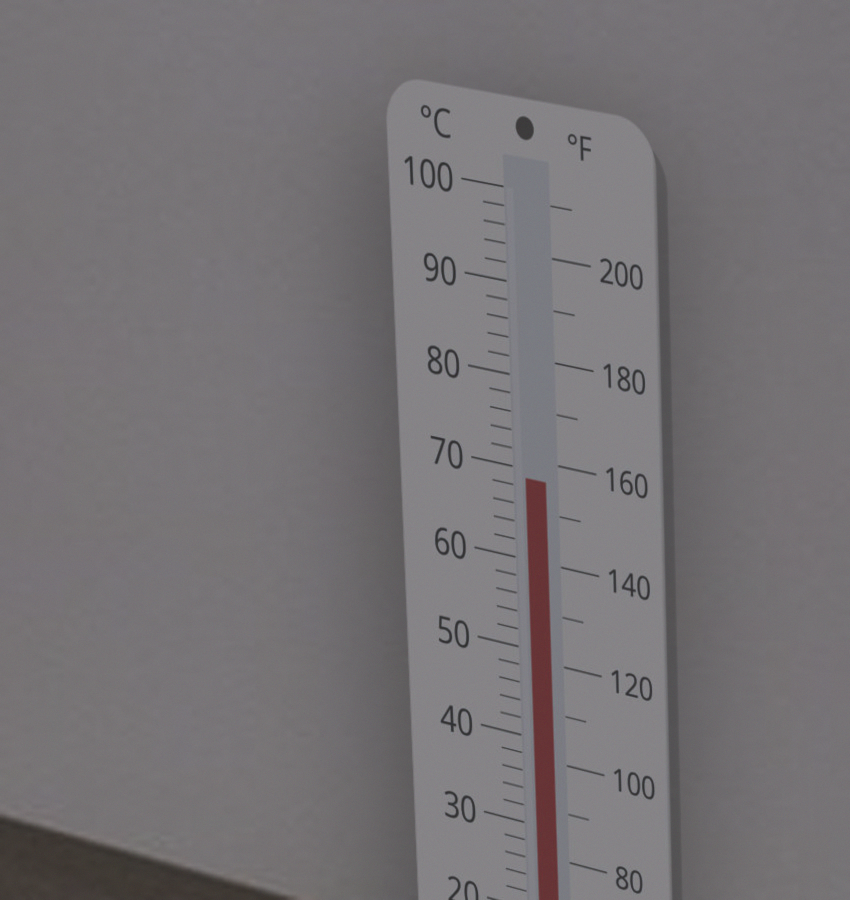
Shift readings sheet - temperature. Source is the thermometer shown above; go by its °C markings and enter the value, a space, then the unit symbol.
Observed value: 69 °C
